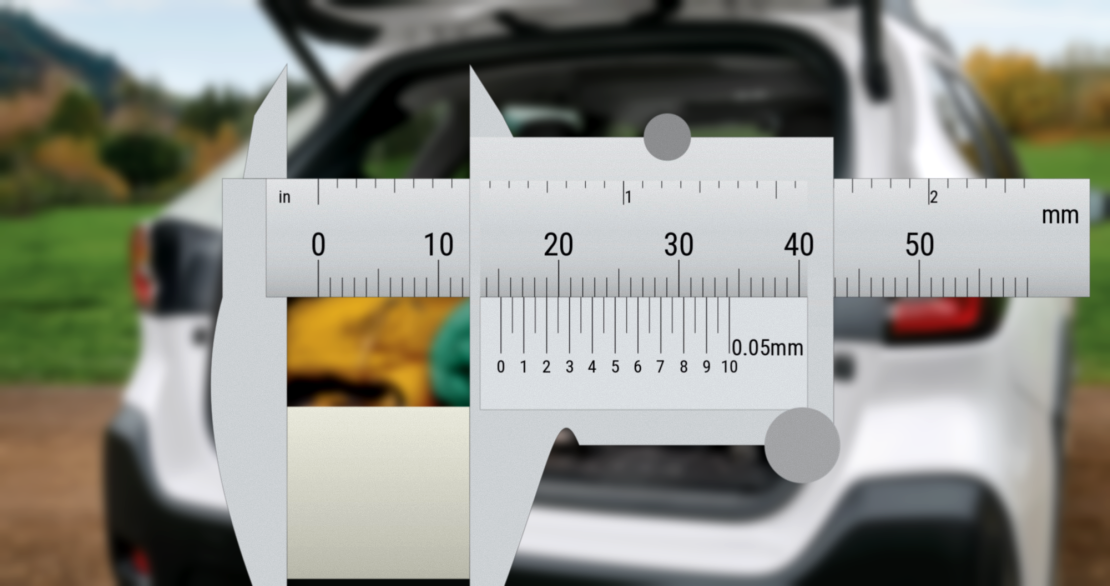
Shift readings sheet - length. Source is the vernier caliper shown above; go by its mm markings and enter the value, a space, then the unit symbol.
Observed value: 15.2 mm
